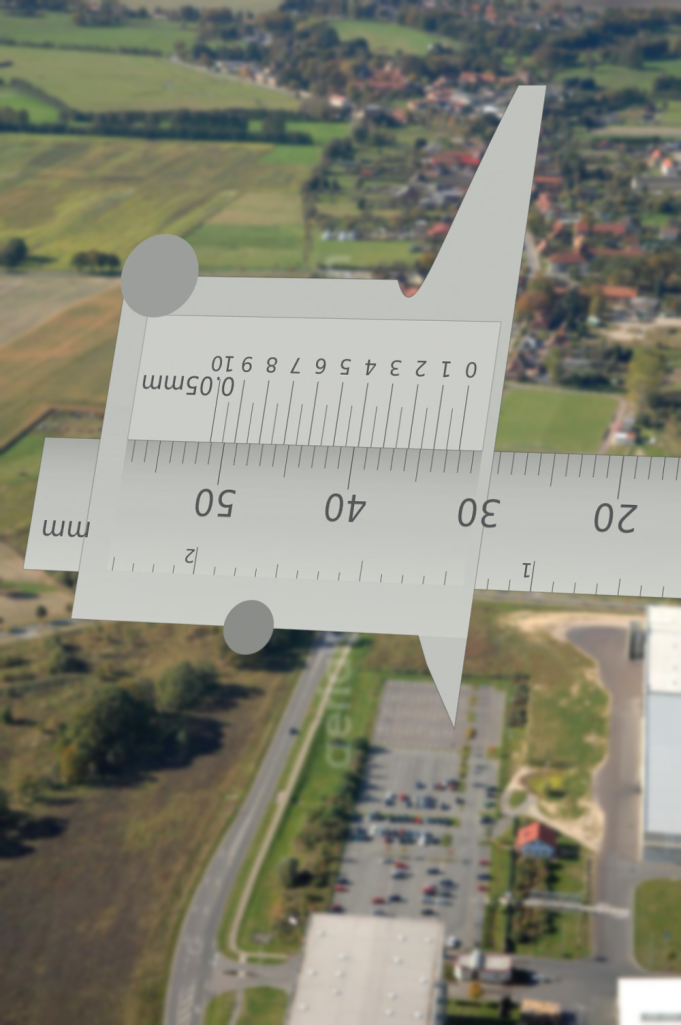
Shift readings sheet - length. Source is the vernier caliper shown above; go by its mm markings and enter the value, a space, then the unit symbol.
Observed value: 32.1 mm
